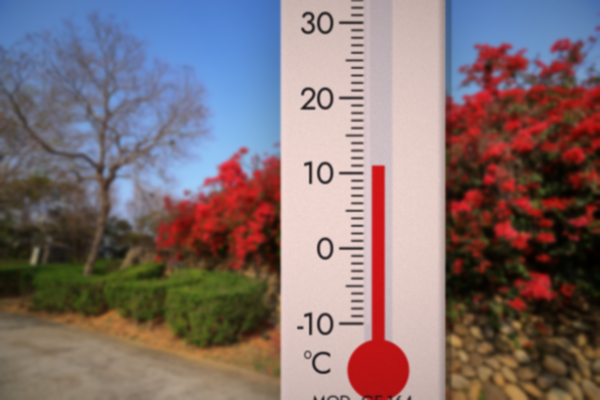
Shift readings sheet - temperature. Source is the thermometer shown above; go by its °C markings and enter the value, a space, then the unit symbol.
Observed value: 11 °C
